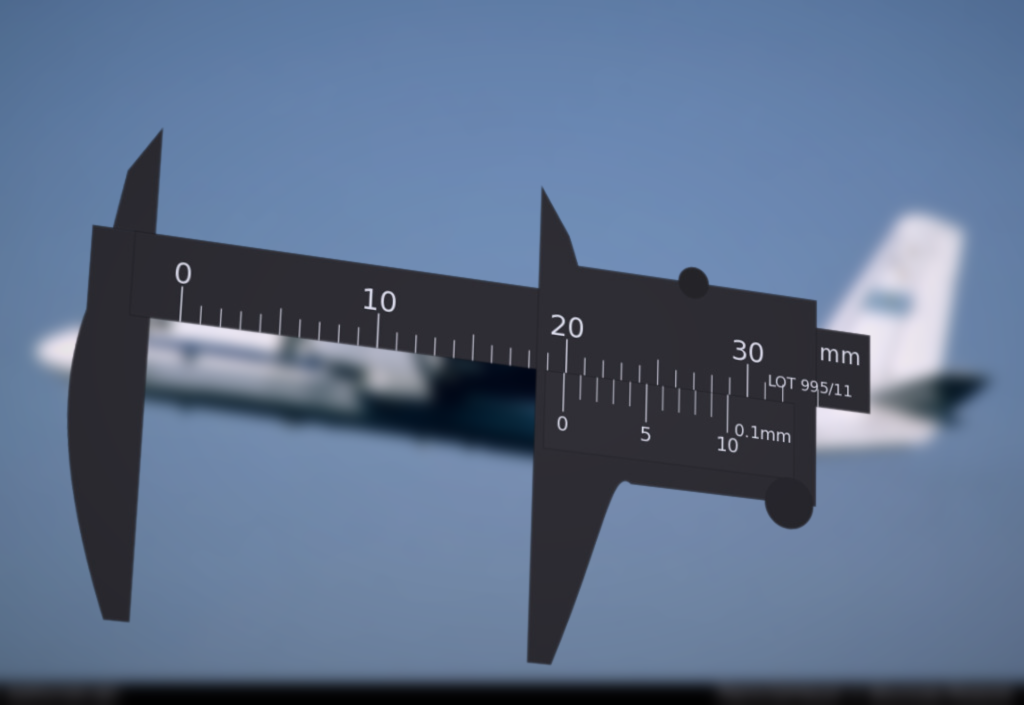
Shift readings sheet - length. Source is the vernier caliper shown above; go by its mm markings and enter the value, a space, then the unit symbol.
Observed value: 19.9 mm
